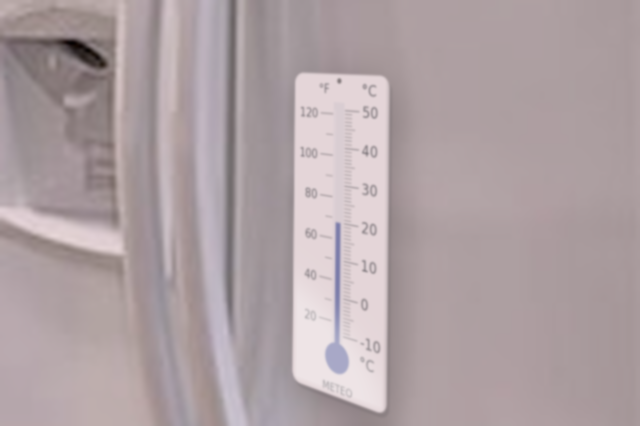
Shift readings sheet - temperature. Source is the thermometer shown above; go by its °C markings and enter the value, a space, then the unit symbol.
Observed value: 20 °C
